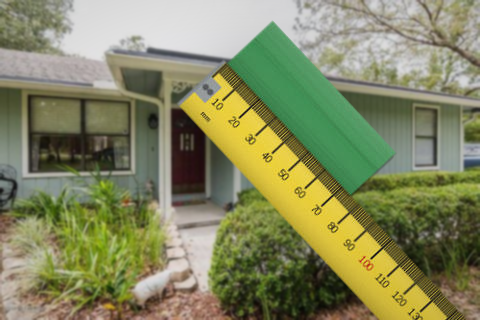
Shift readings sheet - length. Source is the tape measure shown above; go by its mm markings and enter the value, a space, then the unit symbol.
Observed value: 75 mm
